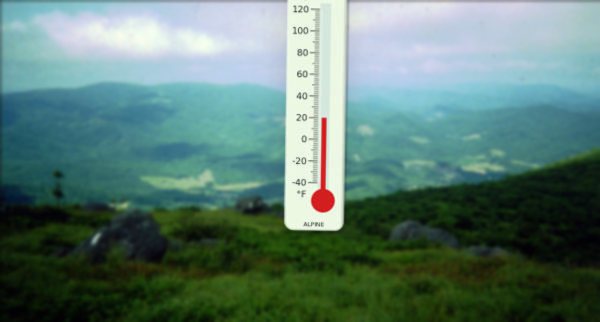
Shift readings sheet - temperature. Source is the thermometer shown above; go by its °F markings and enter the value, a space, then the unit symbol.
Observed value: 20 °F
